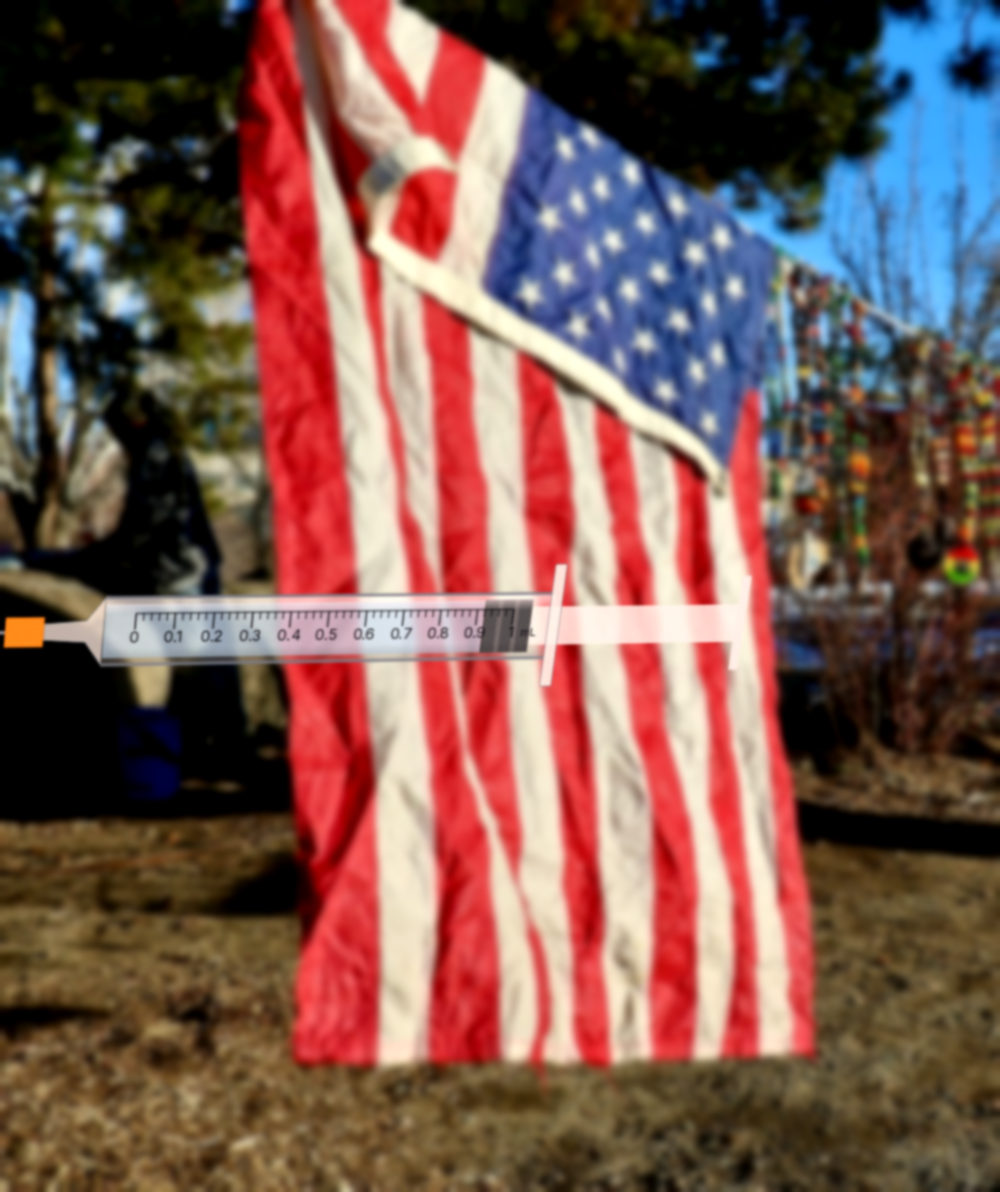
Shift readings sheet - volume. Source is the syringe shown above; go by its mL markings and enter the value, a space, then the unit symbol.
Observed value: 0.92 mL
